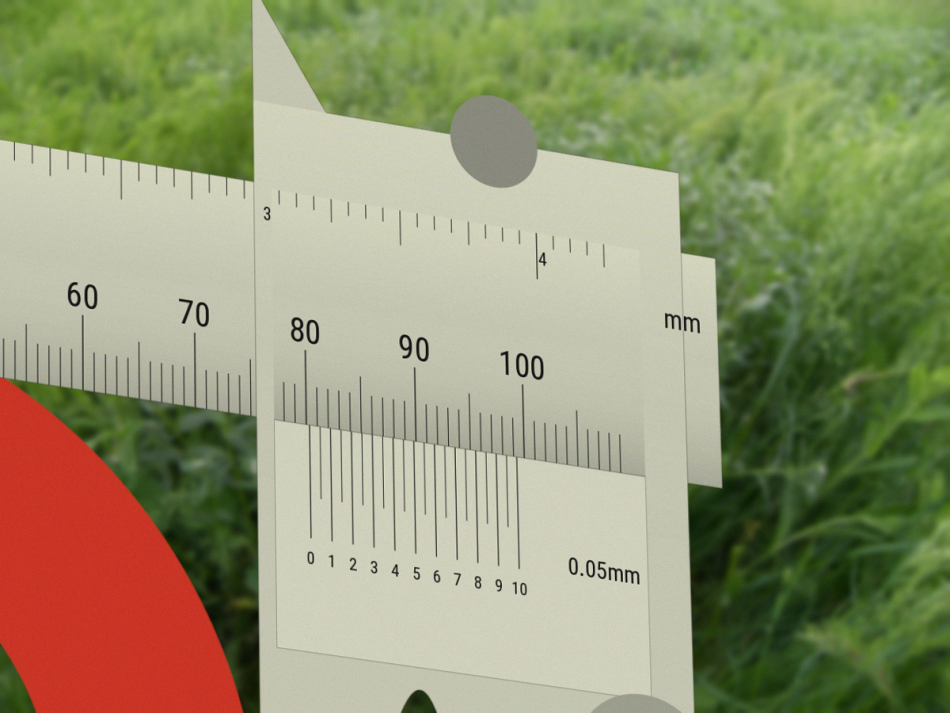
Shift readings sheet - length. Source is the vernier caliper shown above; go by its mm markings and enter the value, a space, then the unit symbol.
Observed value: 80.3 mm
